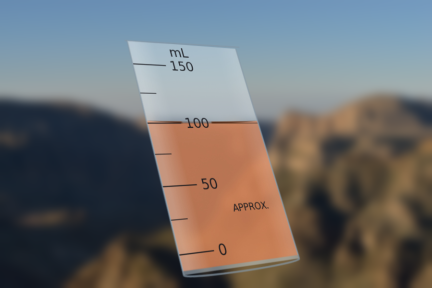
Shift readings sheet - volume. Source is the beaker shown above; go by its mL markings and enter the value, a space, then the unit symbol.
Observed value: 100 mL
